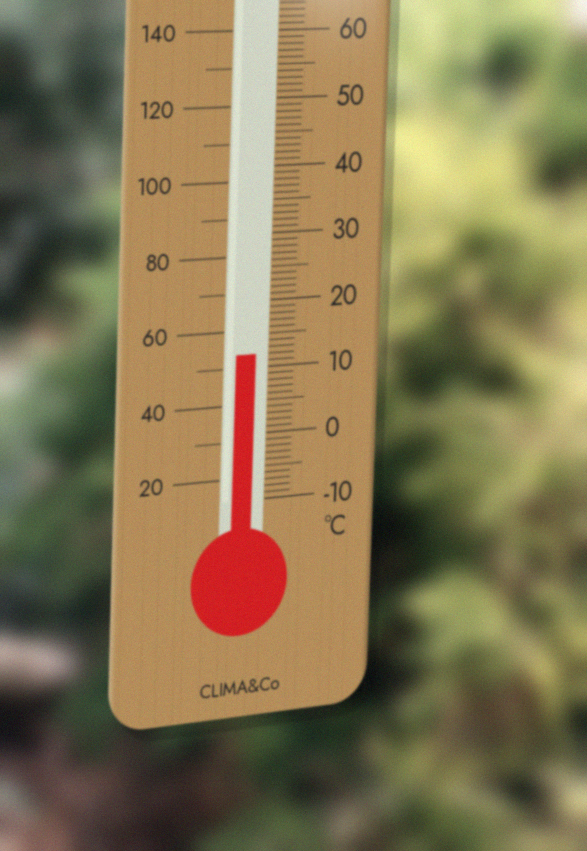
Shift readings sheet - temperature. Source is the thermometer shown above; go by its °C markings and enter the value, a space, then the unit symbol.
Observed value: 12 °C
